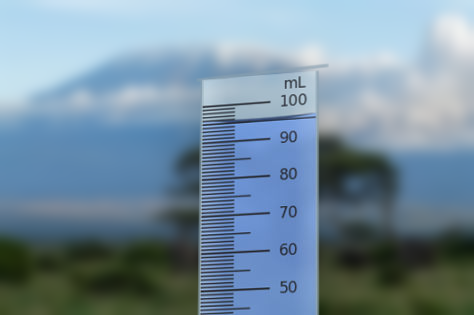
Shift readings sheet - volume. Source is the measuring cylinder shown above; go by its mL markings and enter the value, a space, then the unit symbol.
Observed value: 95 mL
